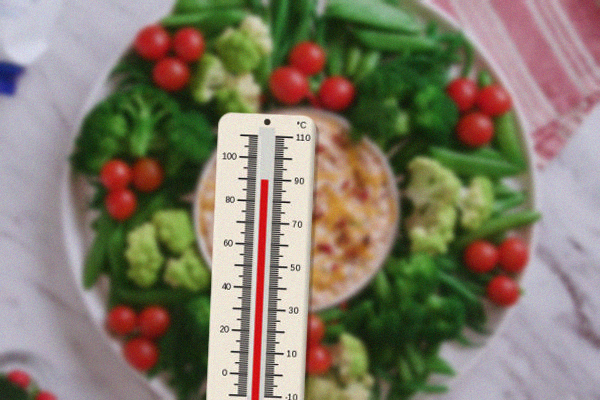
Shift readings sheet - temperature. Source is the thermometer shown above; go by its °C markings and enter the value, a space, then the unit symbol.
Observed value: 90 °C
